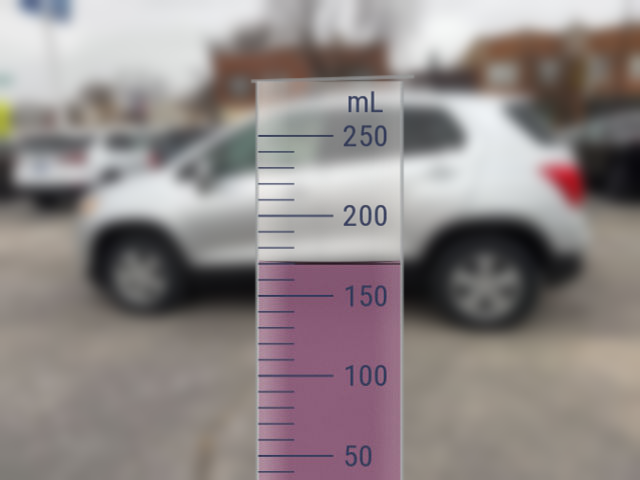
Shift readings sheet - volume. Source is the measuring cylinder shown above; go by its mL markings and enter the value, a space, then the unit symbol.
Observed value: 170 mL
